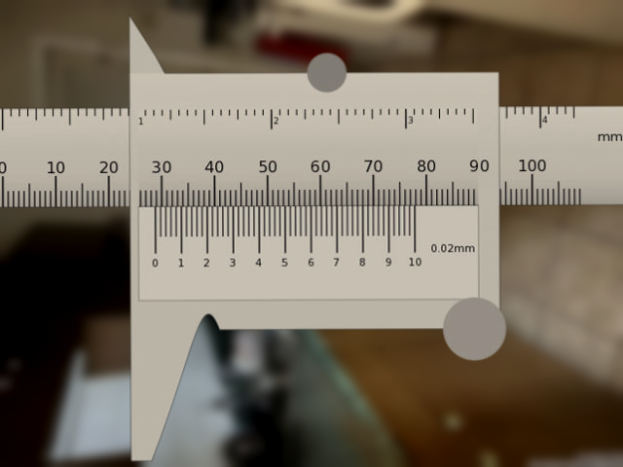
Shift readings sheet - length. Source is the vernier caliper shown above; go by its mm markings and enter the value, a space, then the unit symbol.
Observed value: 28.8 mm
